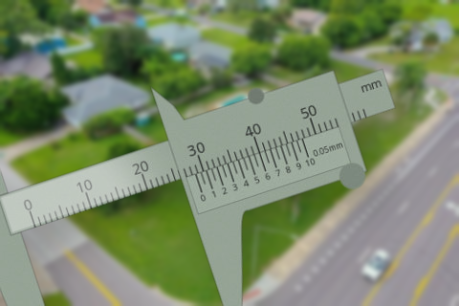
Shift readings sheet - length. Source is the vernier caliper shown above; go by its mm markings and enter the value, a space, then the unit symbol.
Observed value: 28.6 mm
